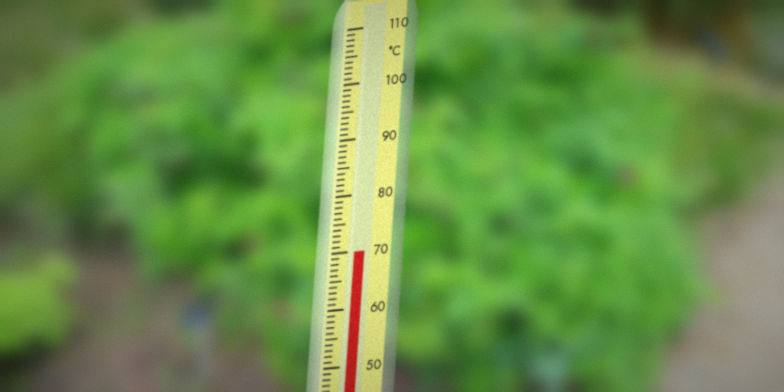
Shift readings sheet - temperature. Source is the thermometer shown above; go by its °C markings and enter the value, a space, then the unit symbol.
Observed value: 70 °C
